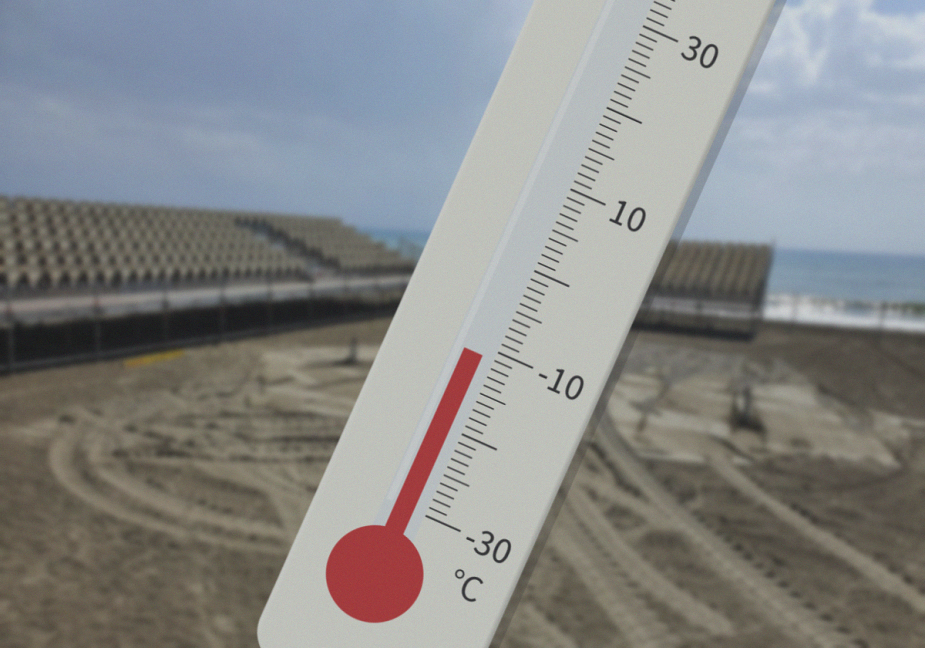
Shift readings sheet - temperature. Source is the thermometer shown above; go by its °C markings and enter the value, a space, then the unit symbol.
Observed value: -11 °C
